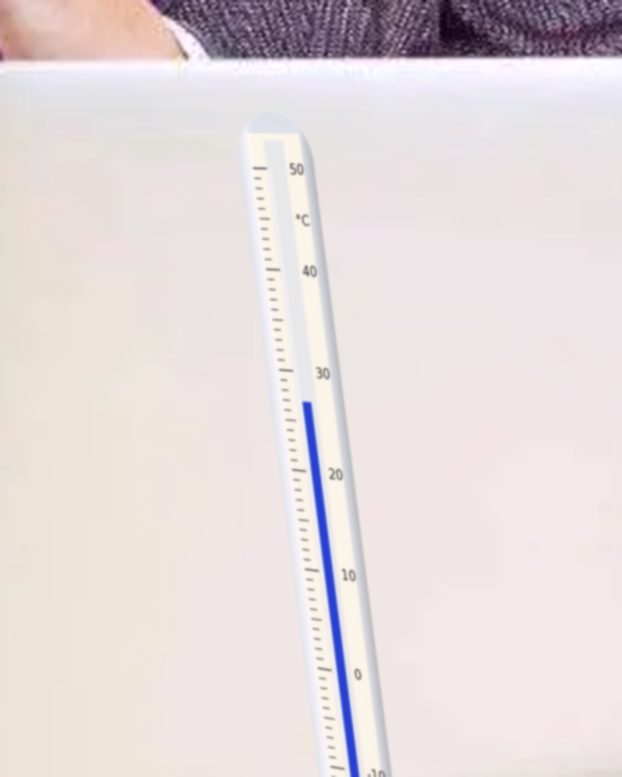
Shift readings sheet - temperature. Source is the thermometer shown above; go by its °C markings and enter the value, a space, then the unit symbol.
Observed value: 27 °C
